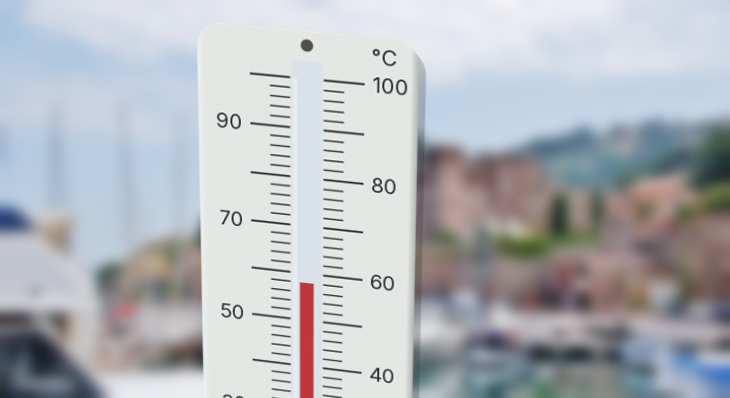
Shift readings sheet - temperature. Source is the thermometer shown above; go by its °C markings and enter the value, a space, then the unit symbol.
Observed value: 58 °C
